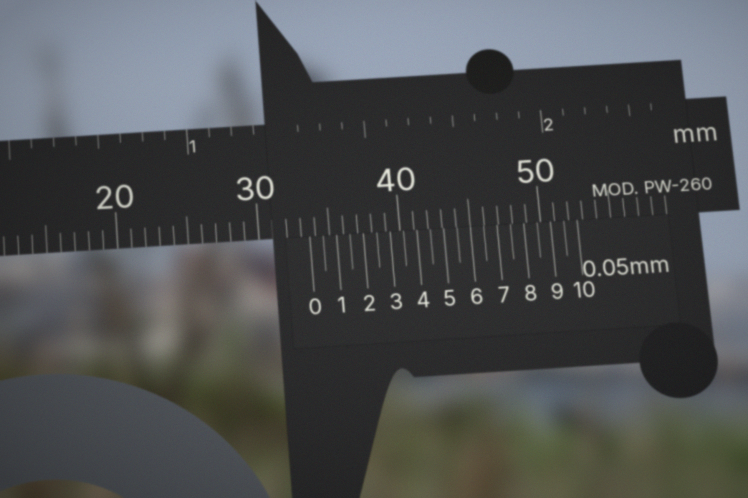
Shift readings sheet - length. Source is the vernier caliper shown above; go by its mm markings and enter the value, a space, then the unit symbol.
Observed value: 33.6 mm
